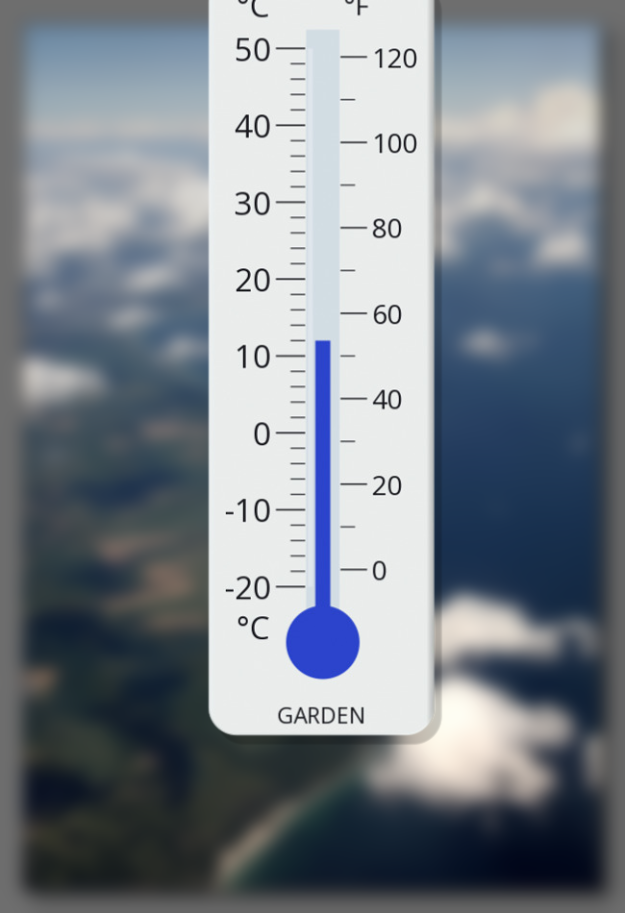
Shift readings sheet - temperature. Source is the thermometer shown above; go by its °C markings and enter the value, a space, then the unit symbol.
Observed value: 12 °C
